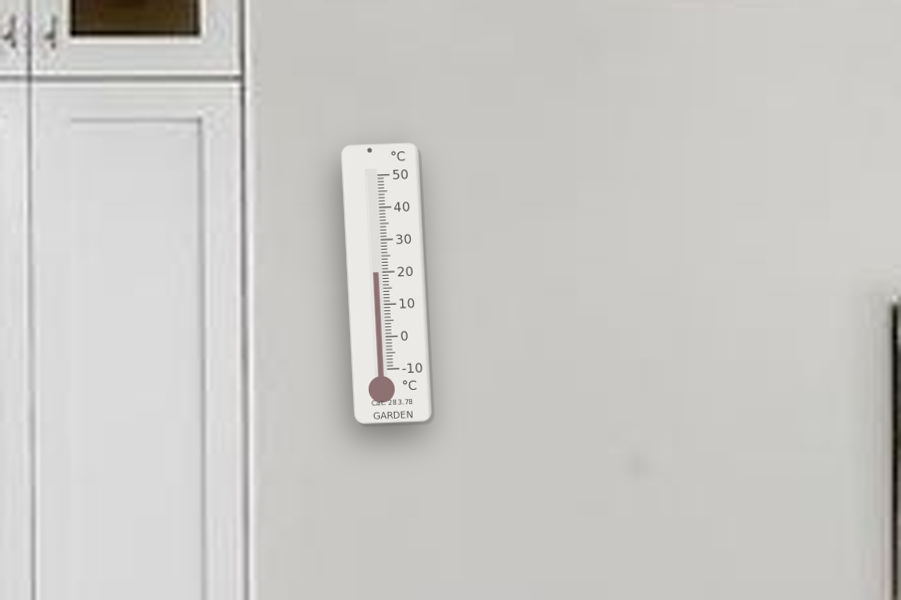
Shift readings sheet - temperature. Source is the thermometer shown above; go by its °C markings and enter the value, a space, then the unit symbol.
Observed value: 20 °C
